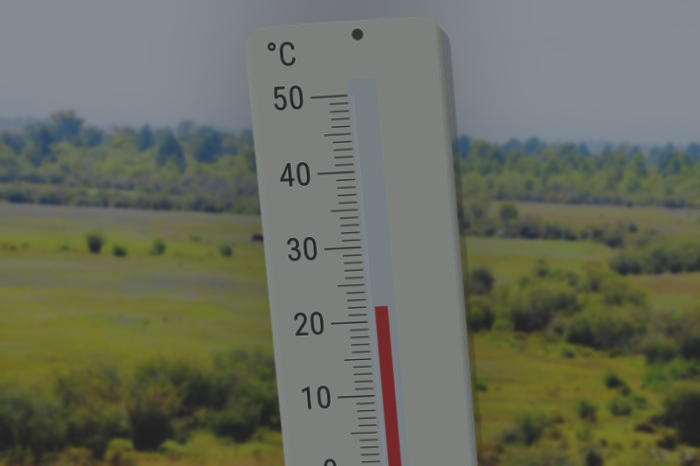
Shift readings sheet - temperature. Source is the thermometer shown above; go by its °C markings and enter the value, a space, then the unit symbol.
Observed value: 22 °C
